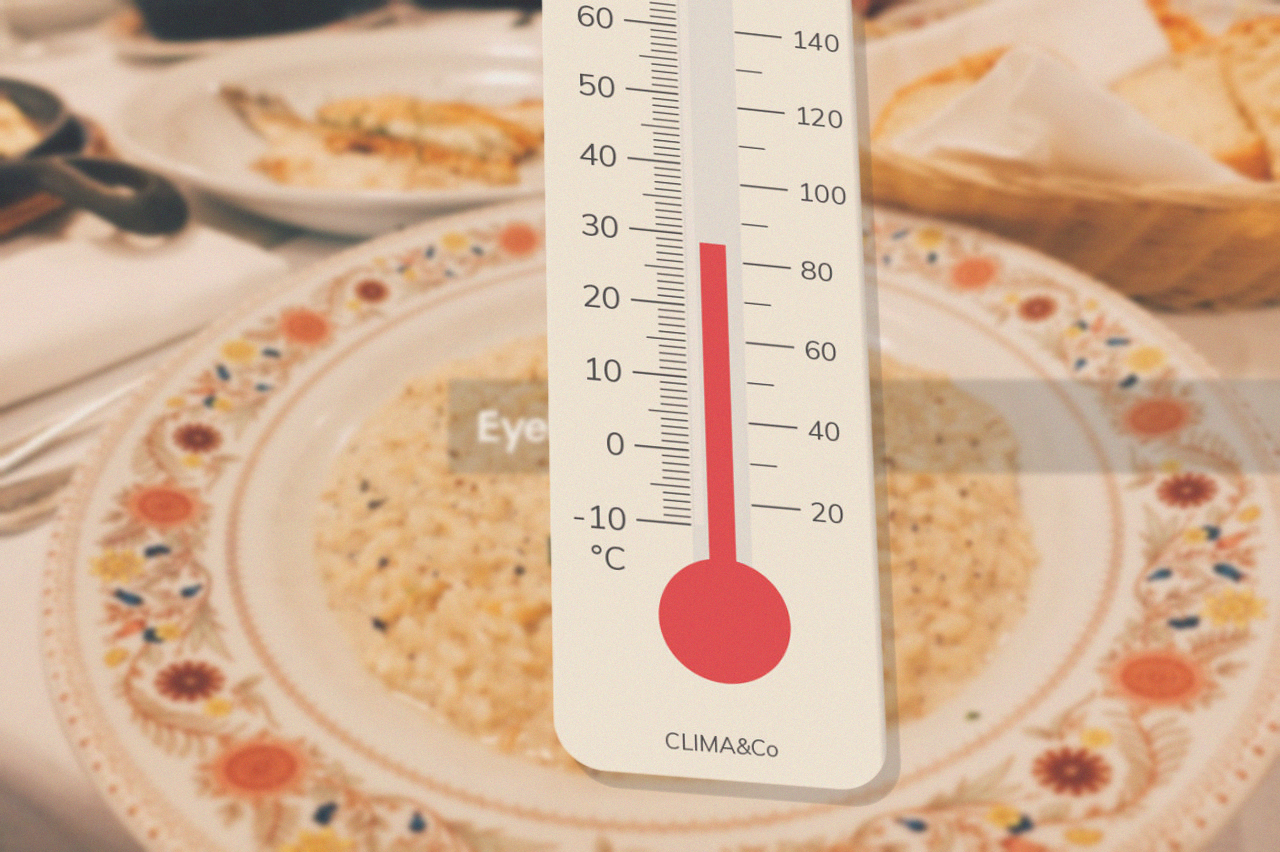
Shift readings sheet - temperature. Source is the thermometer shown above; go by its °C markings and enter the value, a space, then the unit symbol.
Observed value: 29 °C
